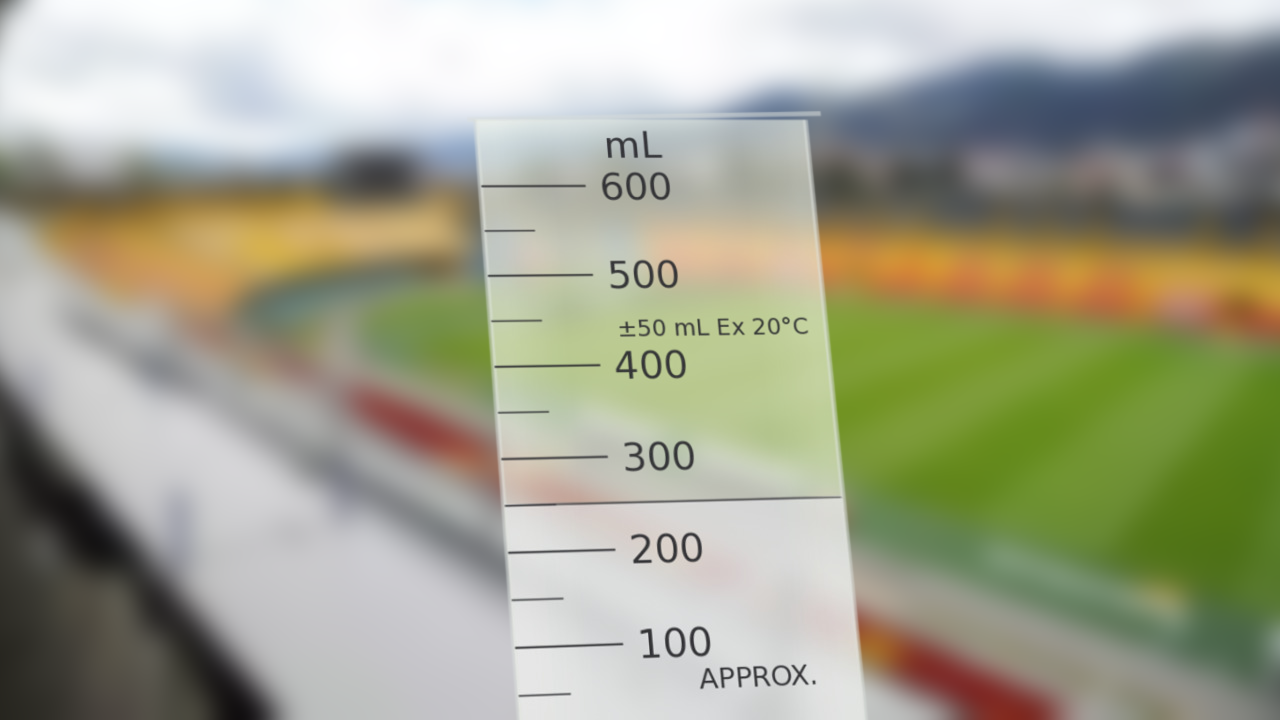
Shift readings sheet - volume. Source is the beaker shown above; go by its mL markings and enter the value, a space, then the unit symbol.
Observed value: 250 mL
